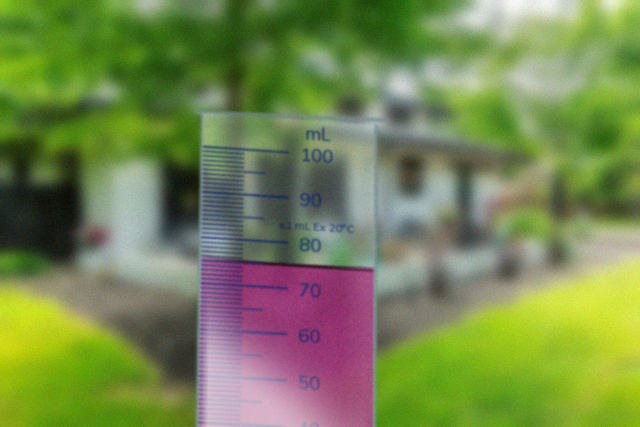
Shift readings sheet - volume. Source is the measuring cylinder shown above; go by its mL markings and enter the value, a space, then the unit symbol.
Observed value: 75 mL
